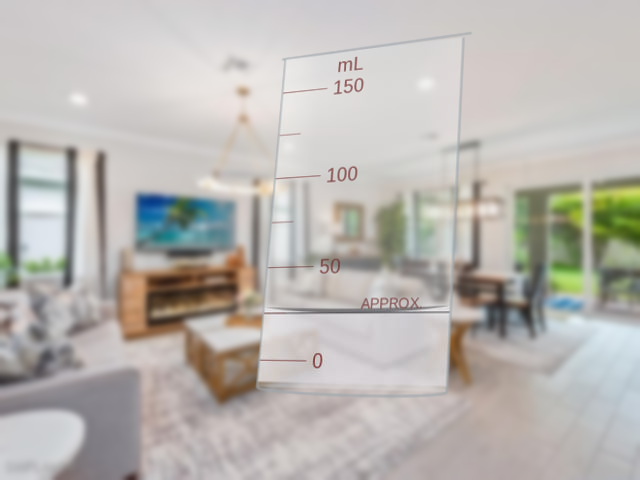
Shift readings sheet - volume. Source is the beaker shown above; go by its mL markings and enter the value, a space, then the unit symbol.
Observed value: 25 mL
